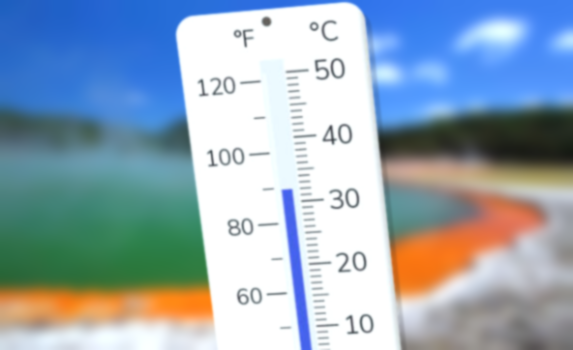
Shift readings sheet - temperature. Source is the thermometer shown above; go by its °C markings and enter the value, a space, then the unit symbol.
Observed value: 32 °C
